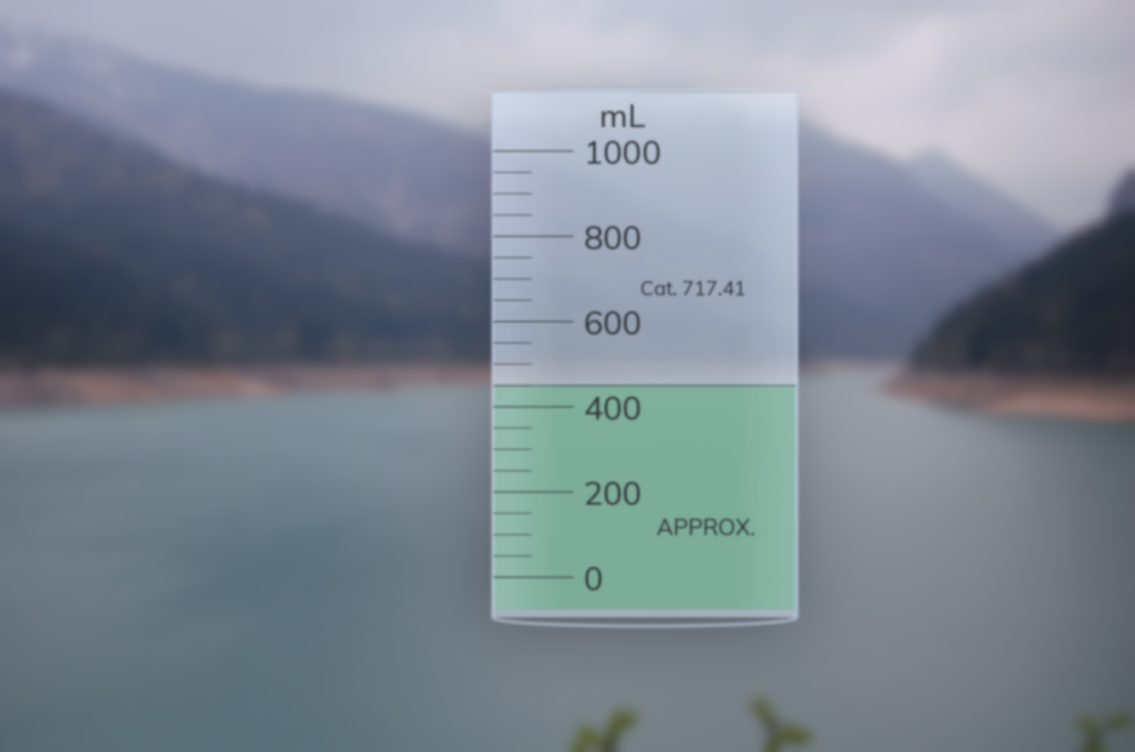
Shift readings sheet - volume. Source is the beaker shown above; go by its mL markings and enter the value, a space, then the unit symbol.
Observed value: 450 mL
